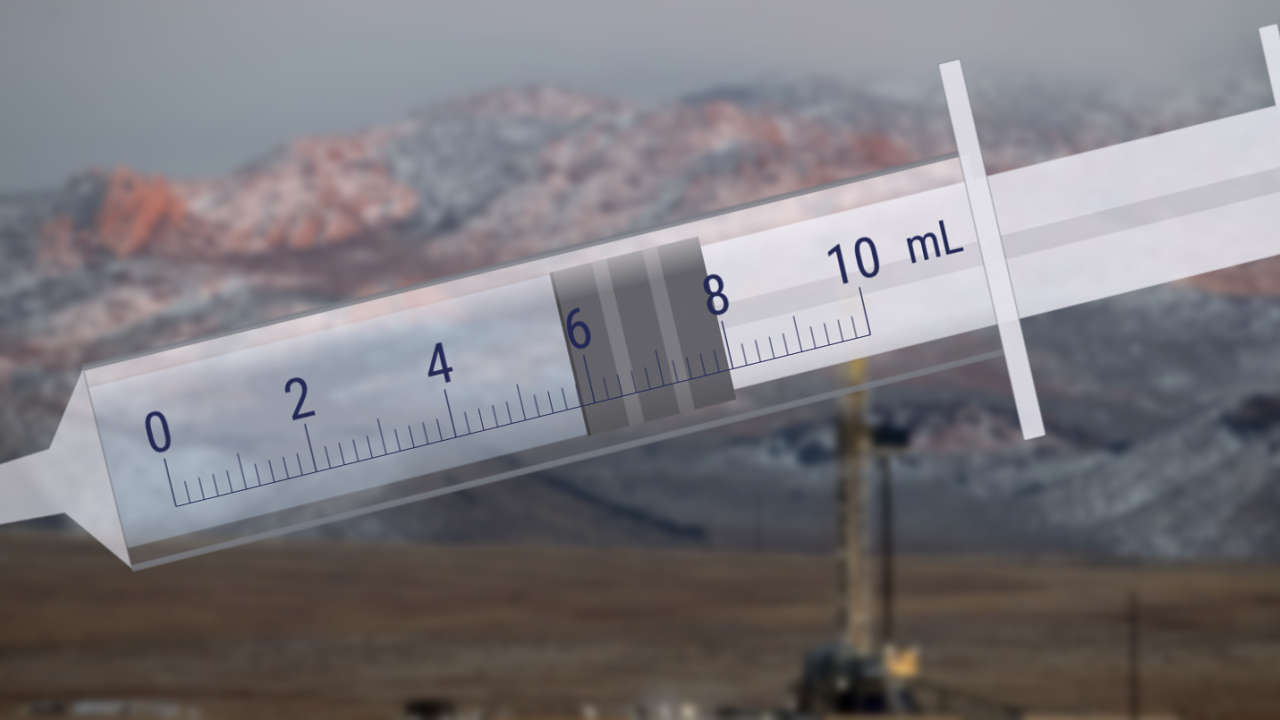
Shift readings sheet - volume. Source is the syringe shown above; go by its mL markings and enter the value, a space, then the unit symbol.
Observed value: 5.8 mL
